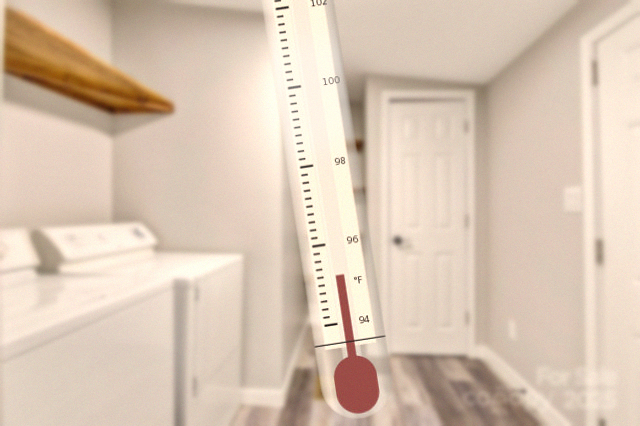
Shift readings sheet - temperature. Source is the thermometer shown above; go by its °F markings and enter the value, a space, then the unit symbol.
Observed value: 95.2 °F
